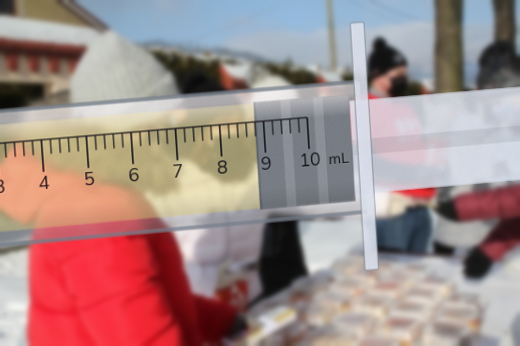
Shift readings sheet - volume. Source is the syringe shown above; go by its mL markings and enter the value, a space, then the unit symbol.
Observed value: 8.8 mL
